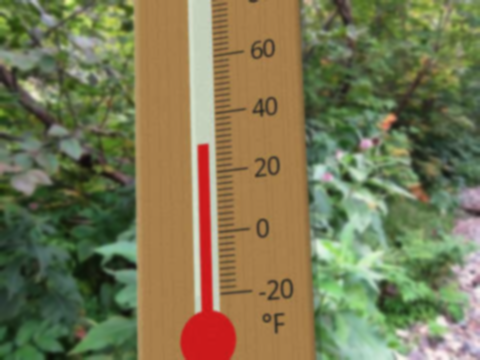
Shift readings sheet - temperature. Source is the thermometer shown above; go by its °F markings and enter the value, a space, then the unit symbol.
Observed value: 30 °F
